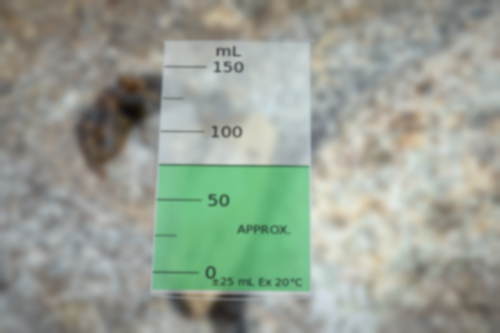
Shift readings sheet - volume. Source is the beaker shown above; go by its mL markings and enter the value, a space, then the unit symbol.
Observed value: 75 mL
